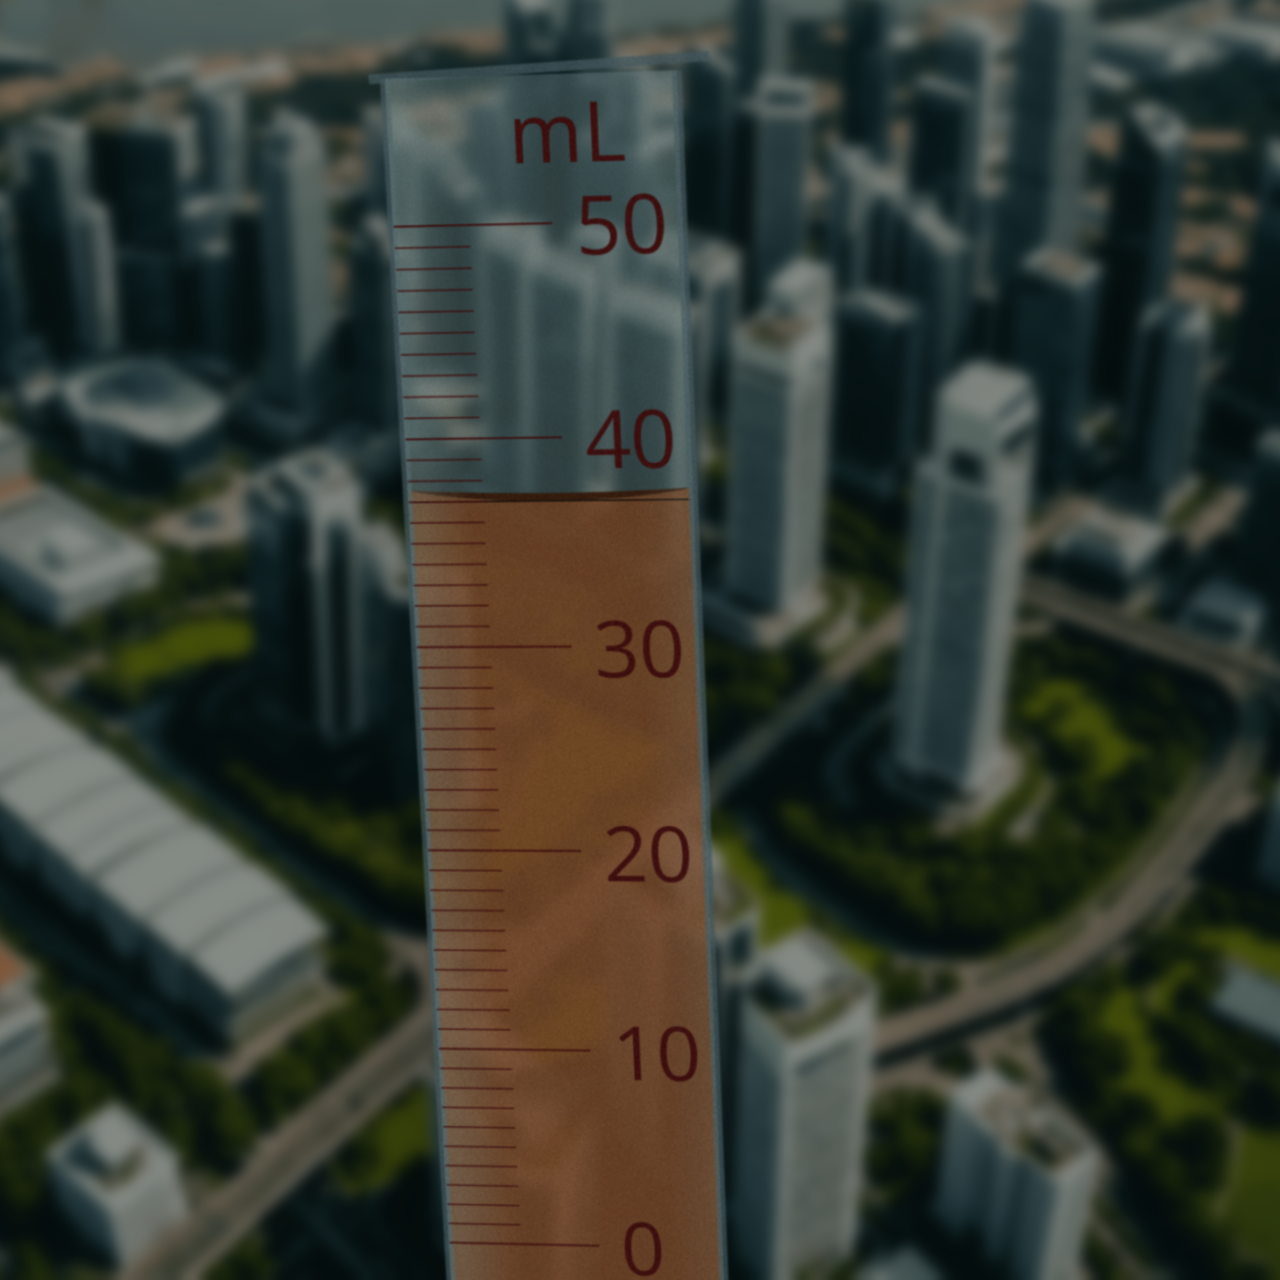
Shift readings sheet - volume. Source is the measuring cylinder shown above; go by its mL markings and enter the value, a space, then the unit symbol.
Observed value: 37 mL
